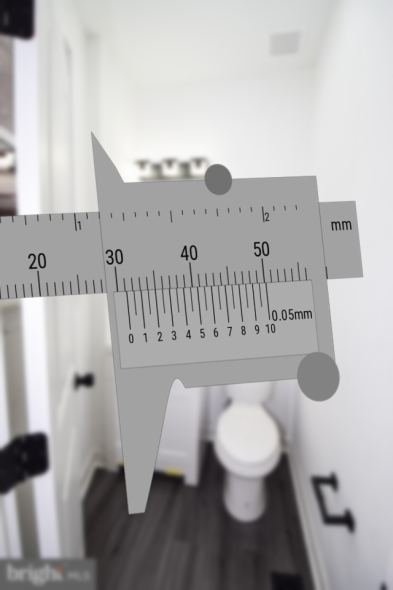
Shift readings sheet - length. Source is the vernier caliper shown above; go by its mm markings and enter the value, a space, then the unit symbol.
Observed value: 31.2 mm
